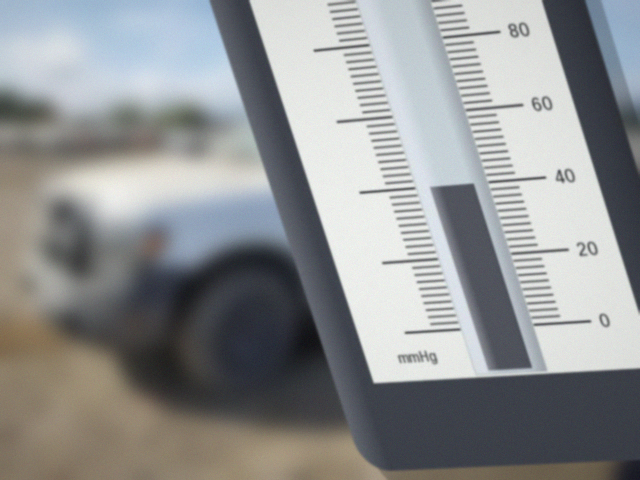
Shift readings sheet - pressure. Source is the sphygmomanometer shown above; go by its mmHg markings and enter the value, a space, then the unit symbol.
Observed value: 40 mmHg
